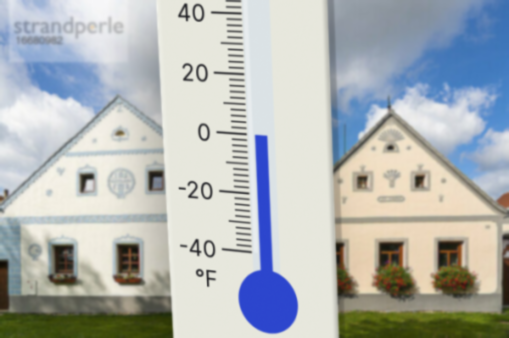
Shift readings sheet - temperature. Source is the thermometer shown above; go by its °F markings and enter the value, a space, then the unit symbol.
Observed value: 0 °F
